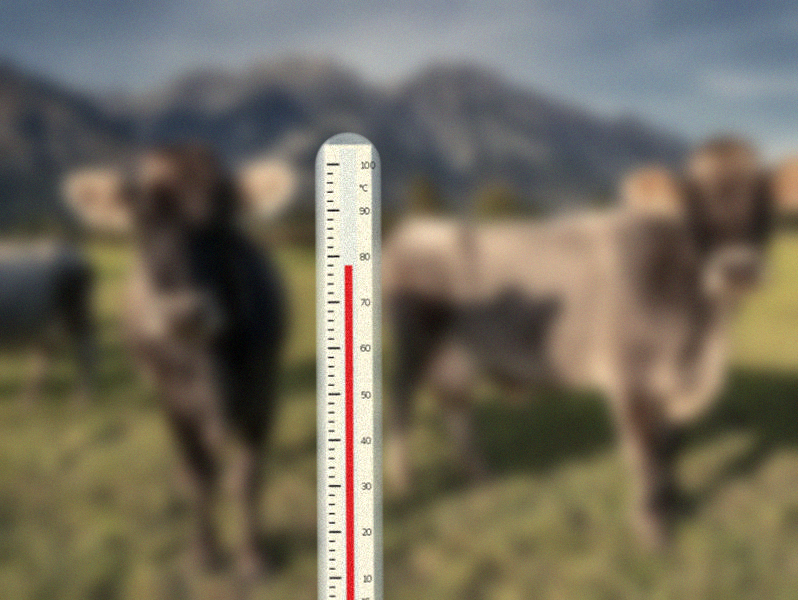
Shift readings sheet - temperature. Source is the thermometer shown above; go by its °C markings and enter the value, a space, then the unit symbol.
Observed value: 78 °C
